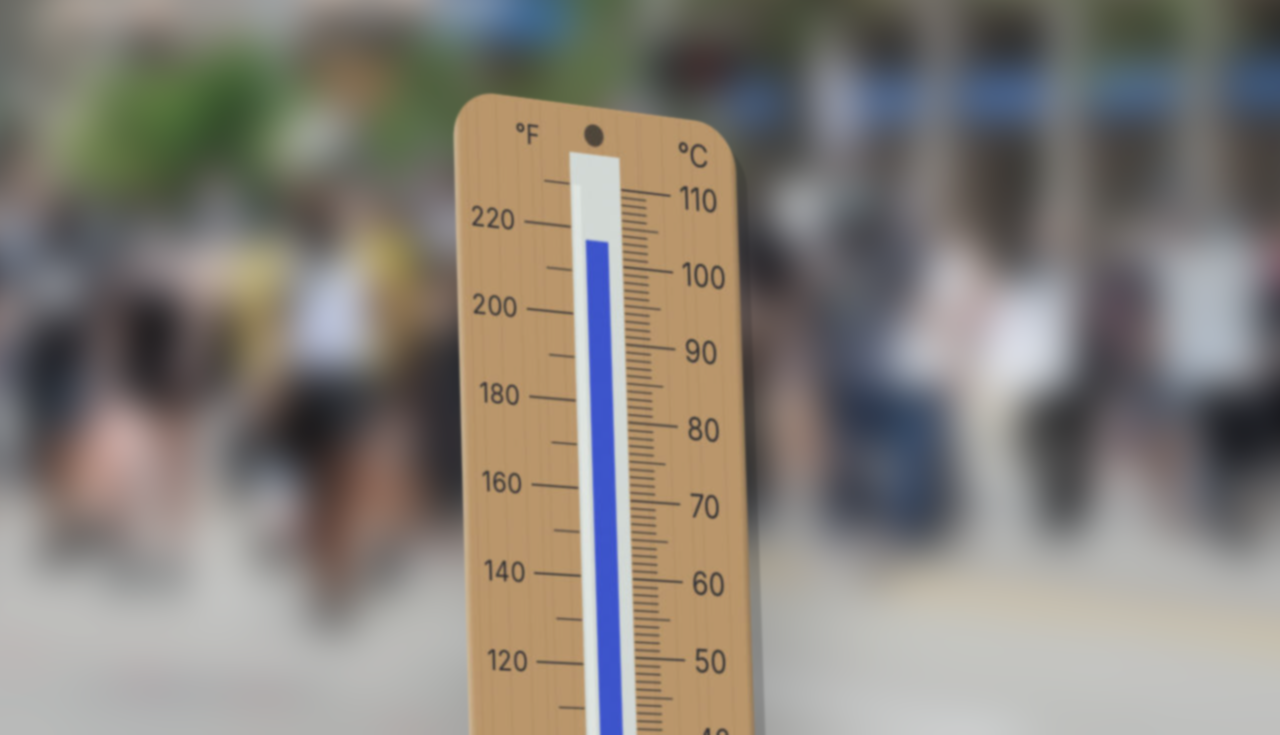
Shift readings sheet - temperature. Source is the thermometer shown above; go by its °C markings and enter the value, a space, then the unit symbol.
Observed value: 103 °C
